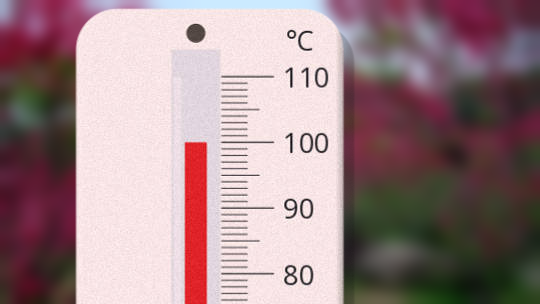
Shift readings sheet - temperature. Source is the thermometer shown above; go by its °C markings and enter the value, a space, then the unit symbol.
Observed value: 100 °C
